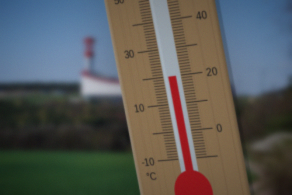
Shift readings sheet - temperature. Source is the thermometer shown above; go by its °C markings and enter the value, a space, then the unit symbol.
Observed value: 20 °C
